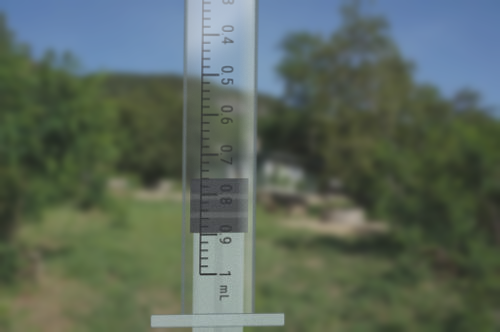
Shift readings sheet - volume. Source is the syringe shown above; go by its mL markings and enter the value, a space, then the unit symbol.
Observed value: 0.76 mL
